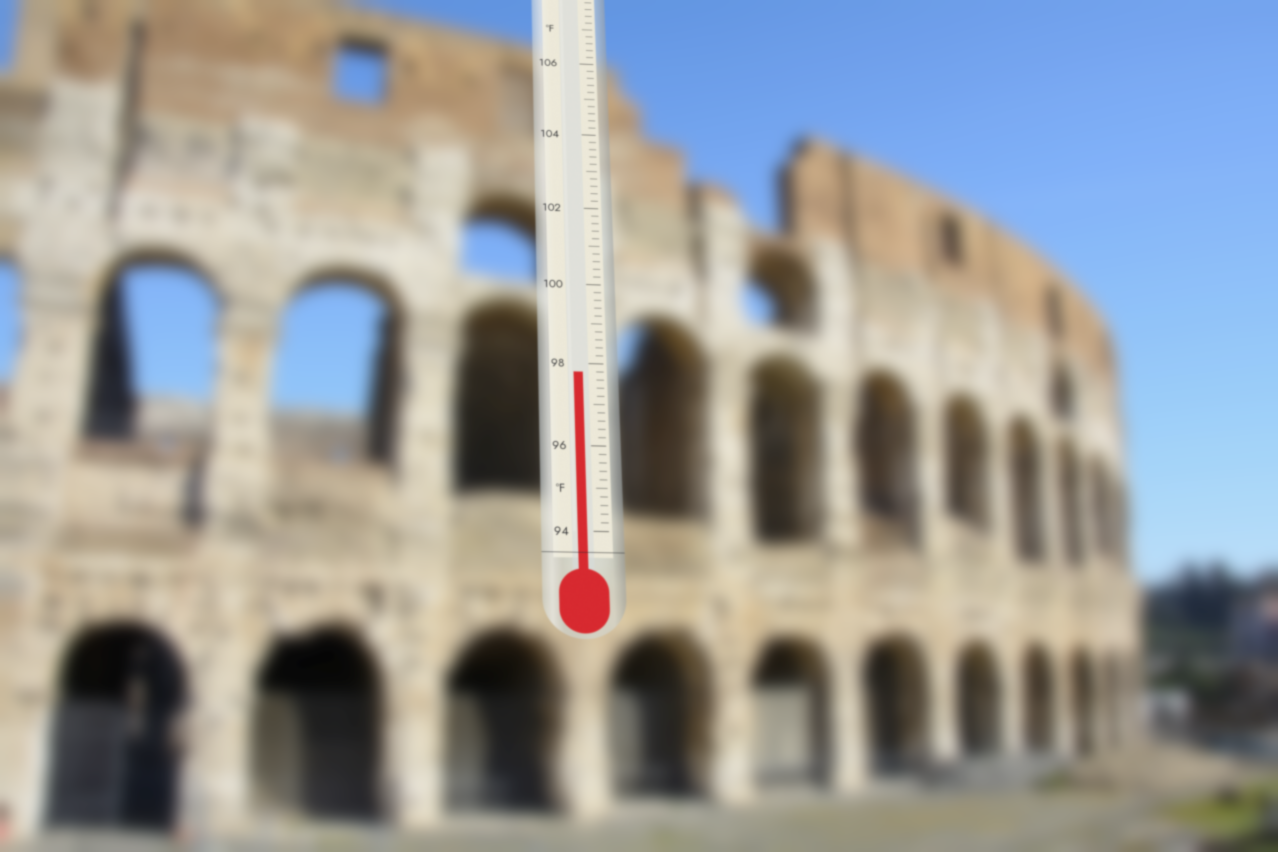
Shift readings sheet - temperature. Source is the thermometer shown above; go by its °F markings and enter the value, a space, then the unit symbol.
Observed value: 97.8 °F
